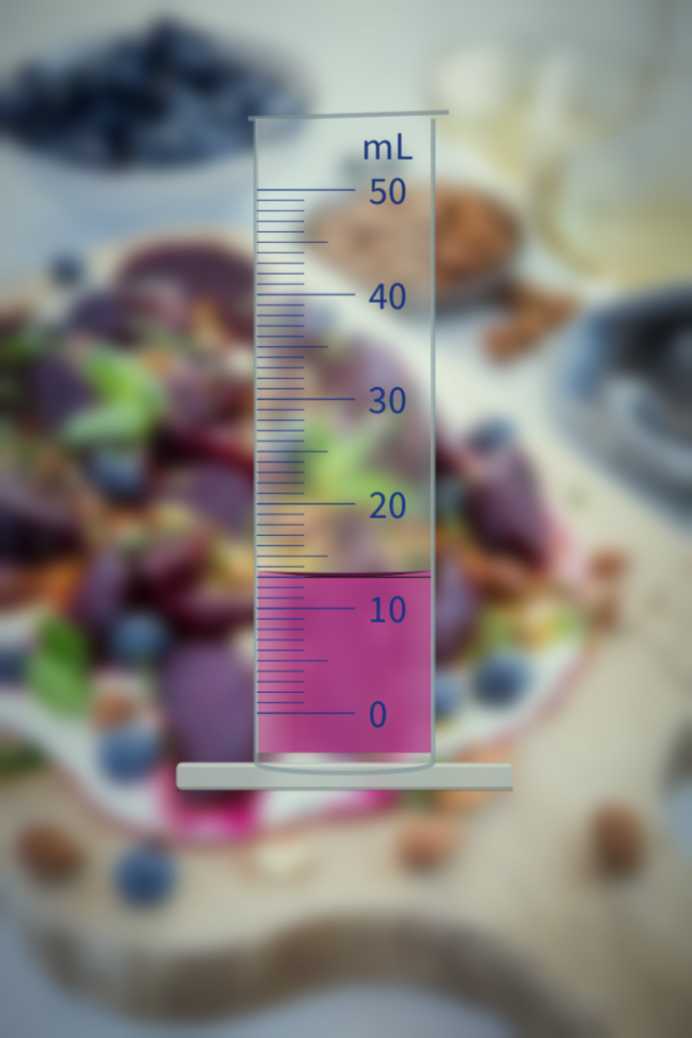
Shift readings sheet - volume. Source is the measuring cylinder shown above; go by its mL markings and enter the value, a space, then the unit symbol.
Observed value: 13 mL
